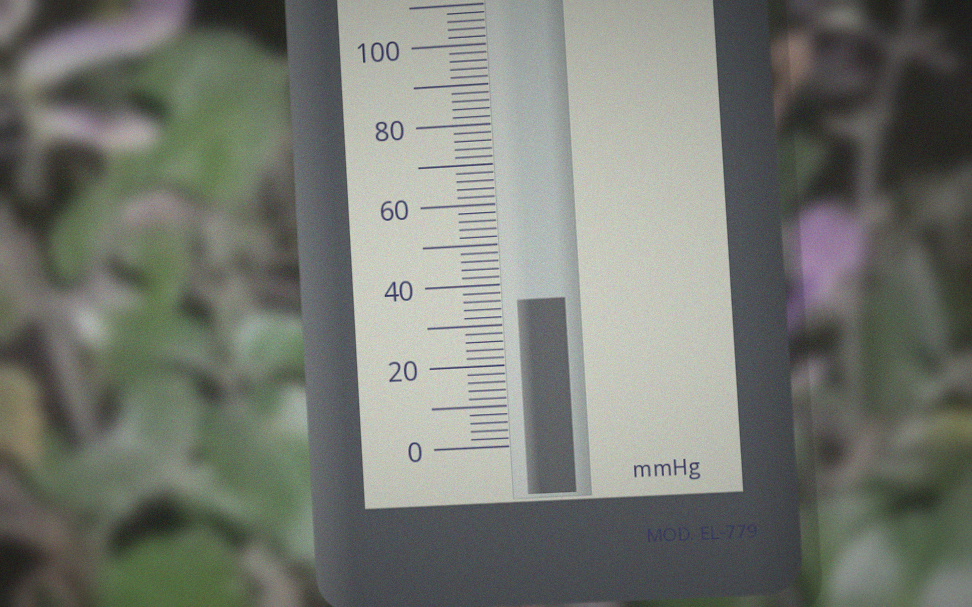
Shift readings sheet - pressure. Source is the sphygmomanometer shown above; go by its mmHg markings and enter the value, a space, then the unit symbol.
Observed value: 36 mmHg
